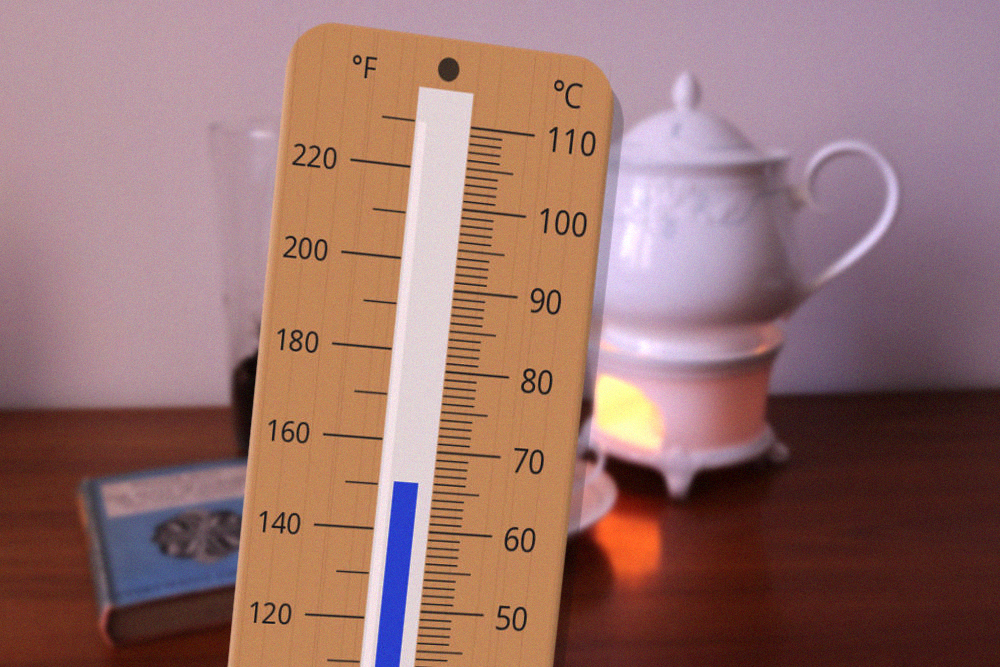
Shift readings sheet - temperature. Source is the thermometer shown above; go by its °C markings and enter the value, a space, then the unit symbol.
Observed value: 66 °C
